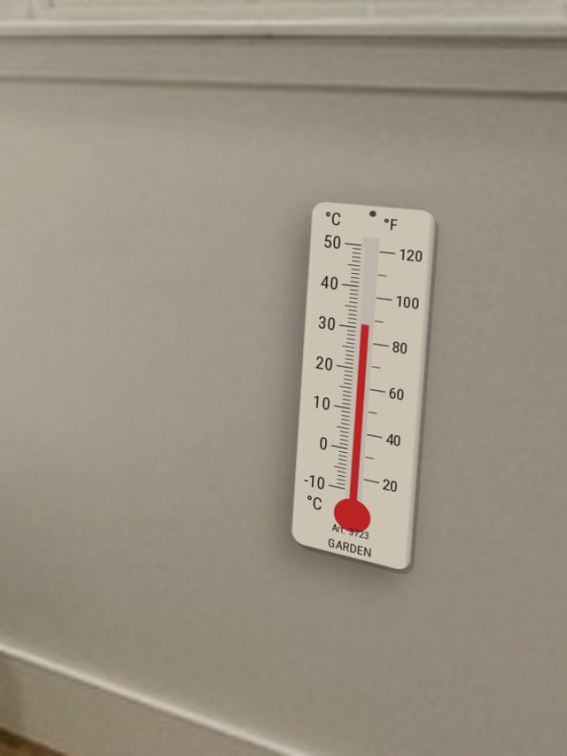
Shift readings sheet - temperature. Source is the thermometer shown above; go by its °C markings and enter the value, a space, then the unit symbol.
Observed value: 31 °C
